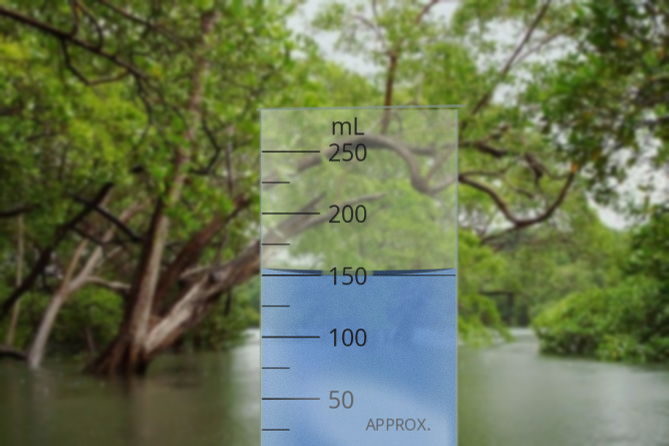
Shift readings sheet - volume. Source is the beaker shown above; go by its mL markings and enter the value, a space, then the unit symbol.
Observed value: 150 mL
